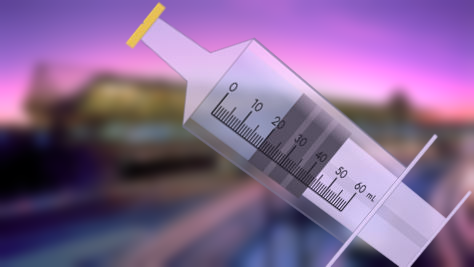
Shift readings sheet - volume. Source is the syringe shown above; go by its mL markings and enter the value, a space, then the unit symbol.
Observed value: 20 mL
